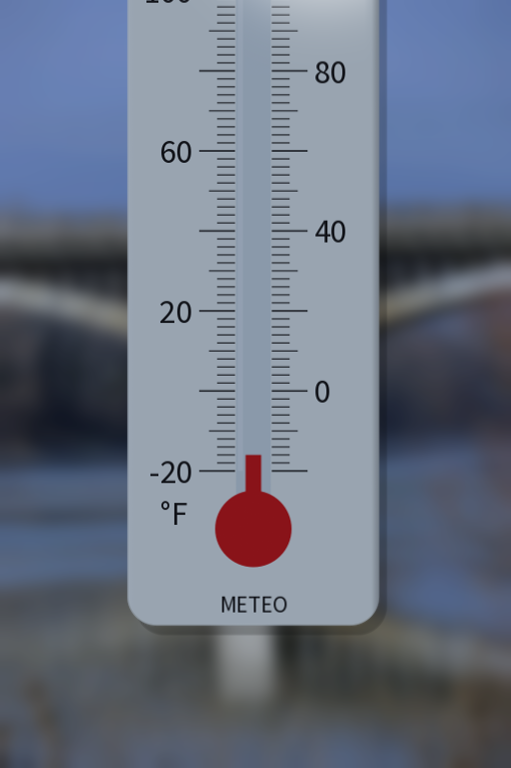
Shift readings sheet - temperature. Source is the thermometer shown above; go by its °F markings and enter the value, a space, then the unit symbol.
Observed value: -16 °F
